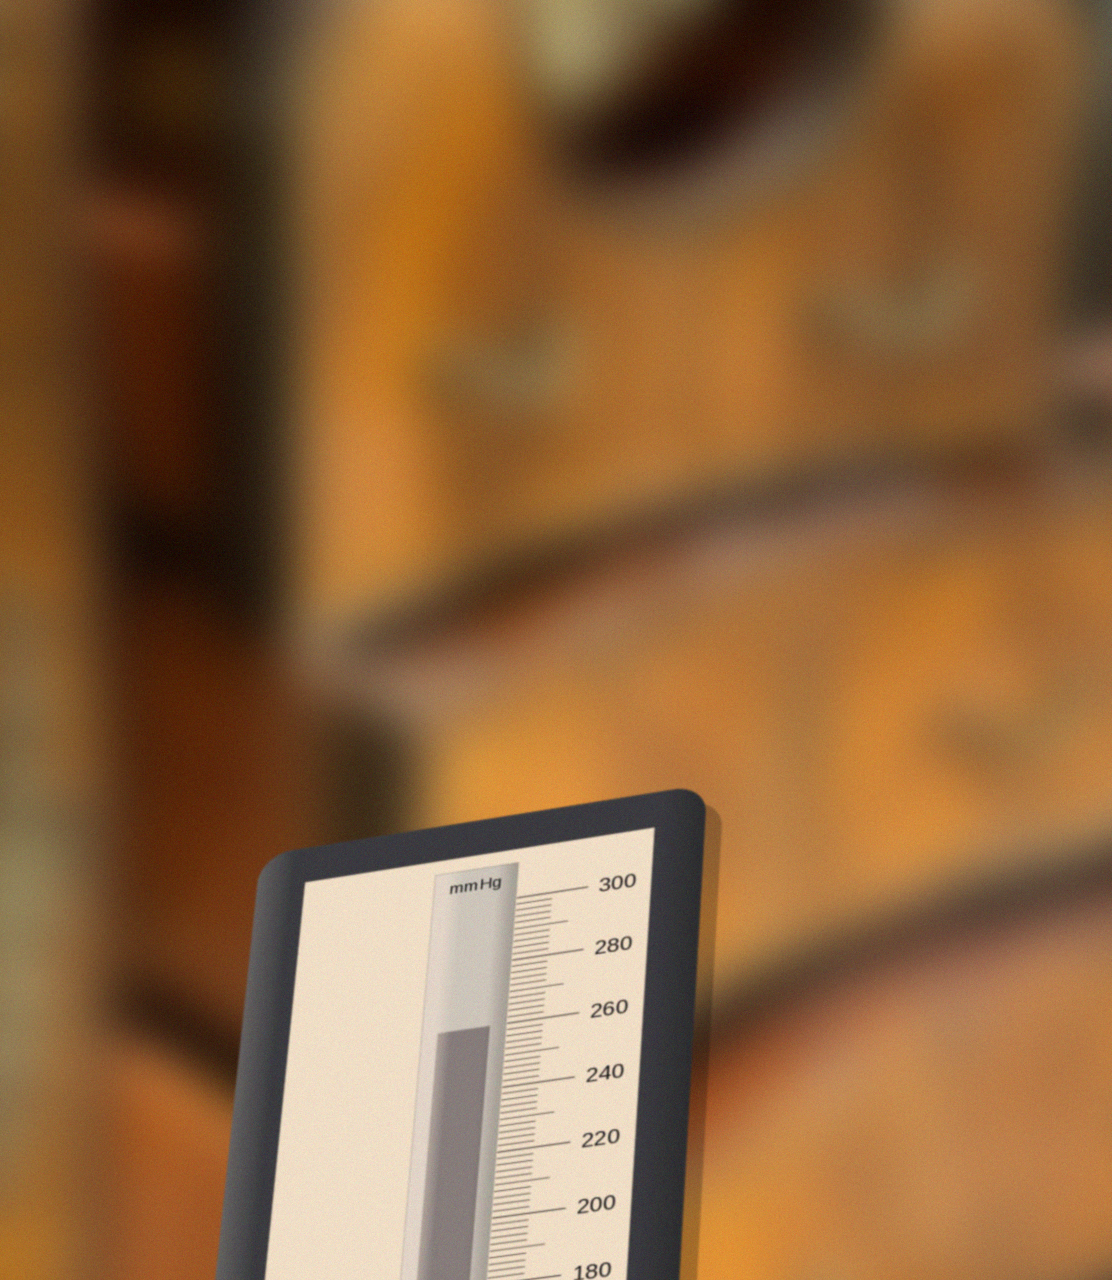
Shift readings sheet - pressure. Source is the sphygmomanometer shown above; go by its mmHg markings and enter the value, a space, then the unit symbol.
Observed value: 260 mmHg
